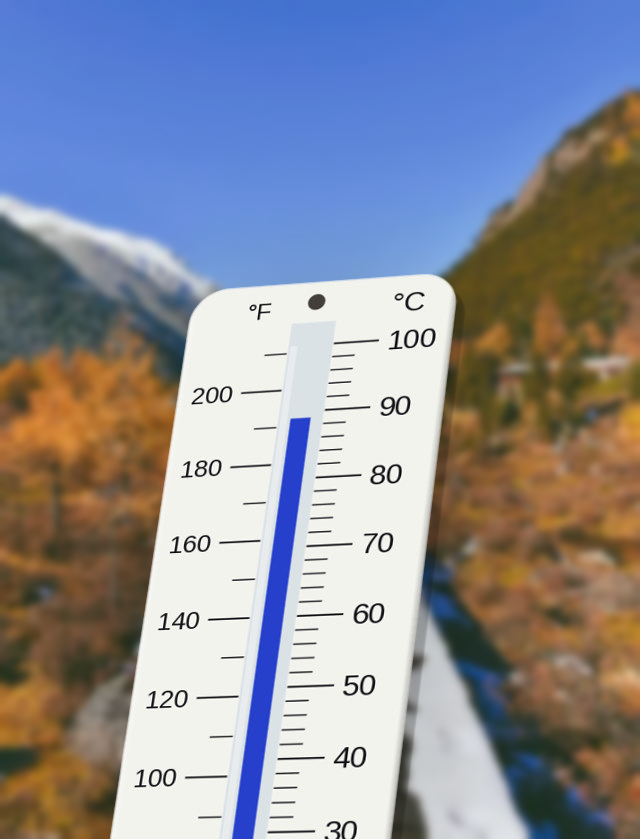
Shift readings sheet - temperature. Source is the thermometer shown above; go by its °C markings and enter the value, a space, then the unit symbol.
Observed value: 89 °C
